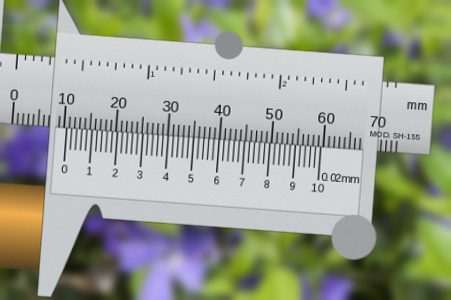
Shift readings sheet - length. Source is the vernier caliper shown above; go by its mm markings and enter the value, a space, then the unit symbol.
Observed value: 10.5 mm
